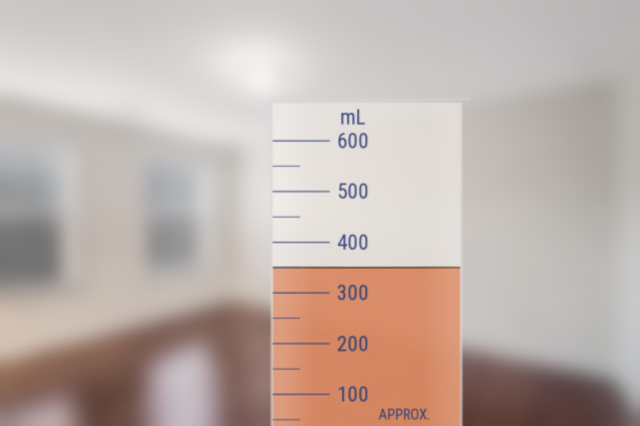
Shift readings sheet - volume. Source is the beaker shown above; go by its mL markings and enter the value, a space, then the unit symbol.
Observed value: 350 mL
